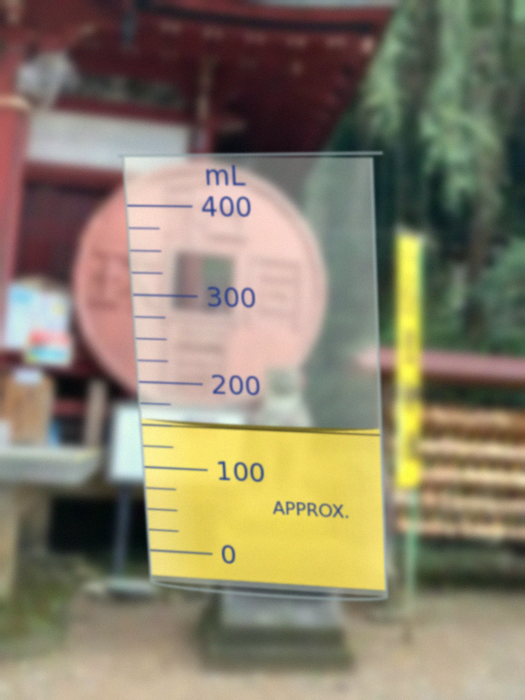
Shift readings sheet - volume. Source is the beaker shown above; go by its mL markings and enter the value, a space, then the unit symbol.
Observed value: 150 mL
